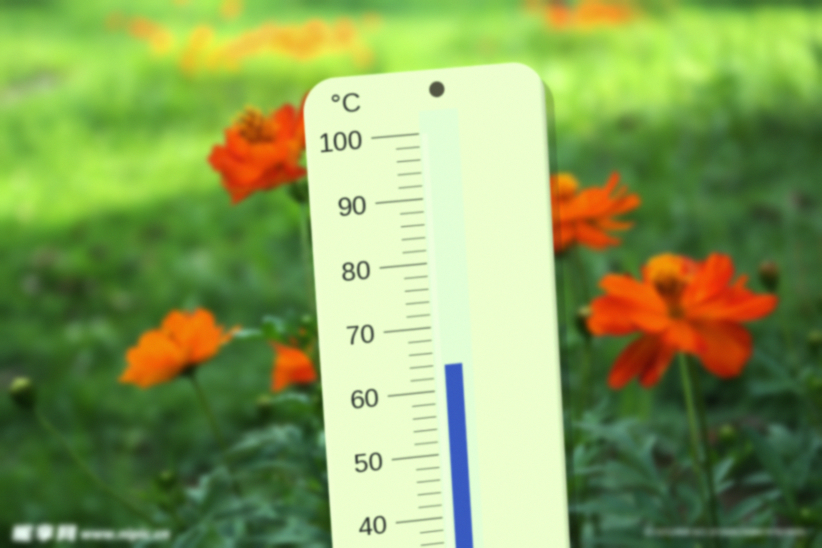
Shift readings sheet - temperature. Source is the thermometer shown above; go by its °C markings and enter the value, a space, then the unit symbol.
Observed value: 64 °C
